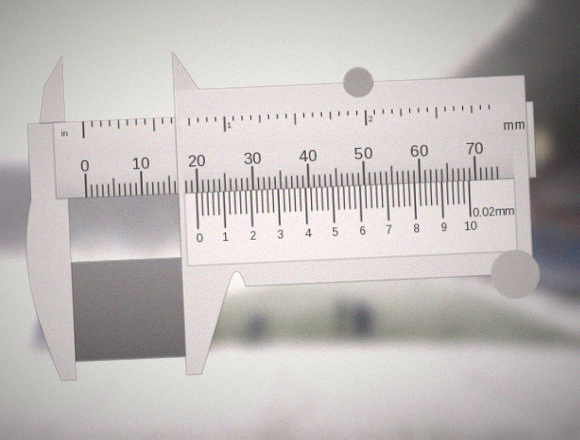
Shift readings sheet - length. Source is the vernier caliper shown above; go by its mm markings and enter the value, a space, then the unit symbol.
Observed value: 19.8 mm
